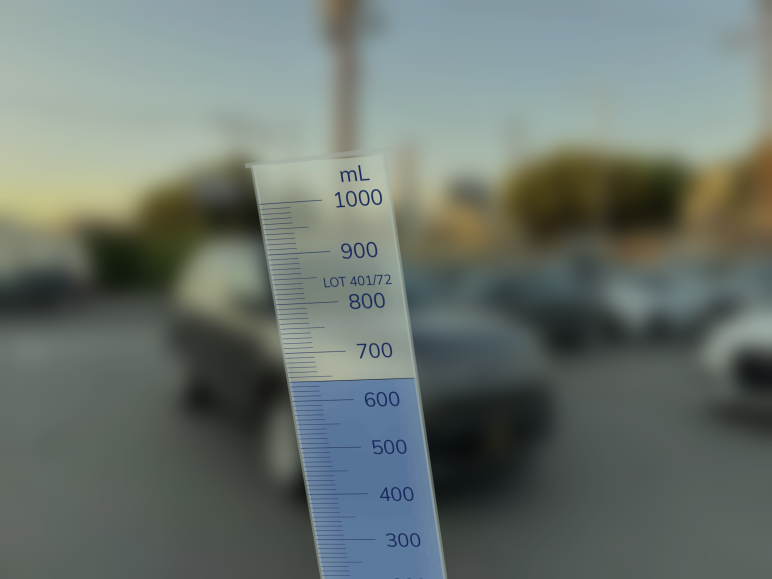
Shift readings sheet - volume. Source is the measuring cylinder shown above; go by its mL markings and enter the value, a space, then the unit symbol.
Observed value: 640 mL
